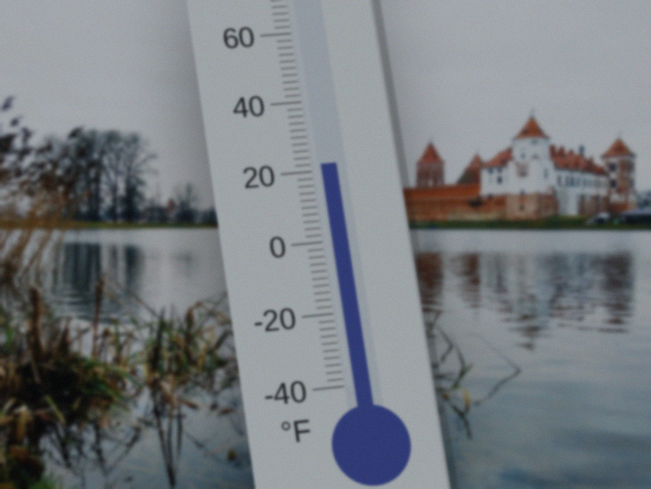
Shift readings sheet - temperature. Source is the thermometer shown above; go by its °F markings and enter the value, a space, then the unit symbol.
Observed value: 22 °F
